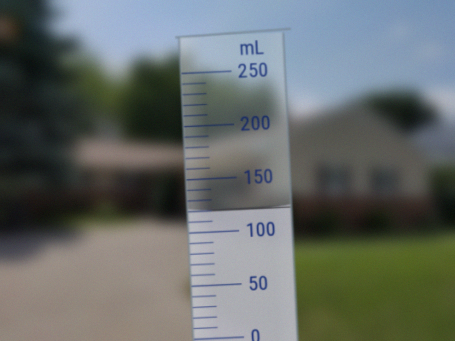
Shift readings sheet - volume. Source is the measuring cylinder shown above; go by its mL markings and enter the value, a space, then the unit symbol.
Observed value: 120 mL
